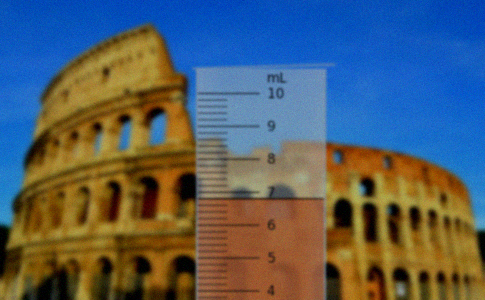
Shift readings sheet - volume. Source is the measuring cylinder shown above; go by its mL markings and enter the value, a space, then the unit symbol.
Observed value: 6.8 mL
